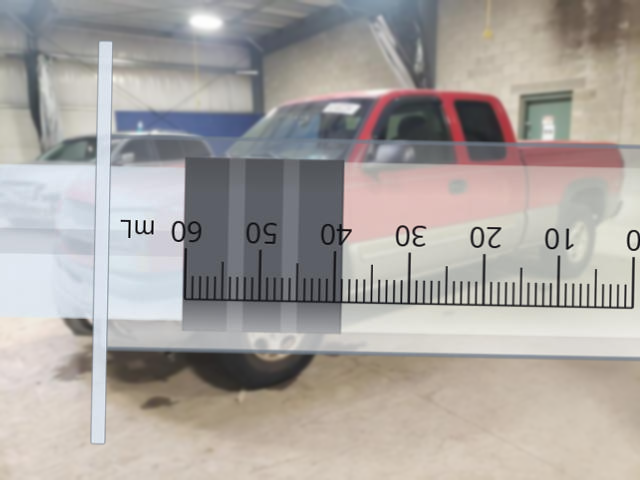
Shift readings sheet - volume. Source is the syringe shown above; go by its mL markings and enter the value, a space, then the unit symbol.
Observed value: 39 mL
